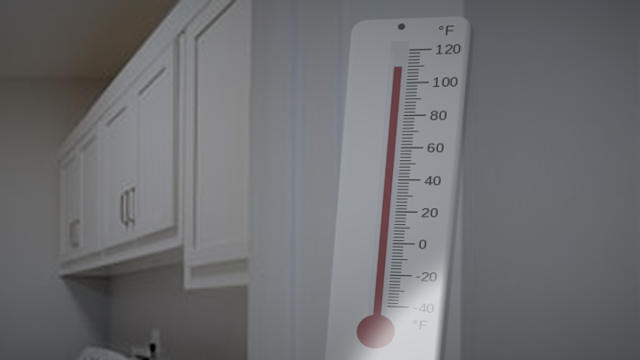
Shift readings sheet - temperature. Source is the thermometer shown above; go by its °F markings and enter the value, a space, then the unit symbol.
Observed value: 110 °F
